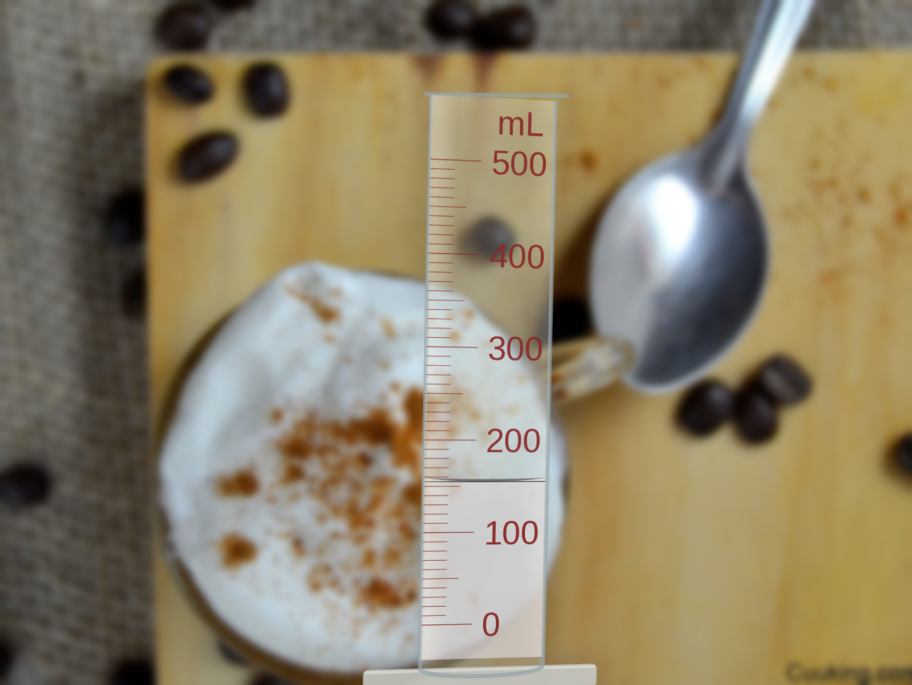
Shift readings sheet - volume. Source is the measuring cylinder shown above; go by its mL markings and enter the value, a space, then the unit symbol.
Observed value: 155 mL
